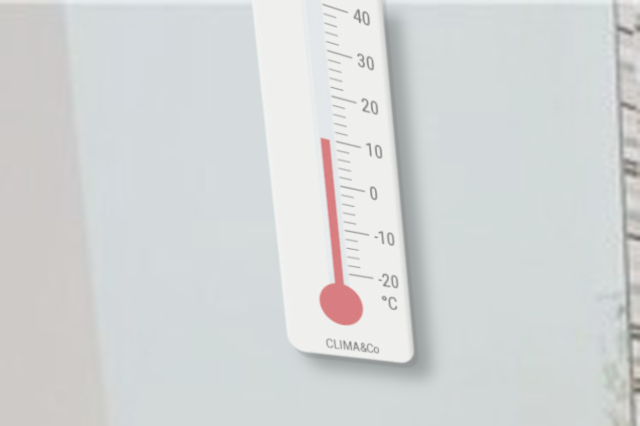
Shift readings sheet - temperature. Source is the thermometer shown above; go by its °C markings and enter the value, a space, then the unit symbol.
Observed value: 10 °C
